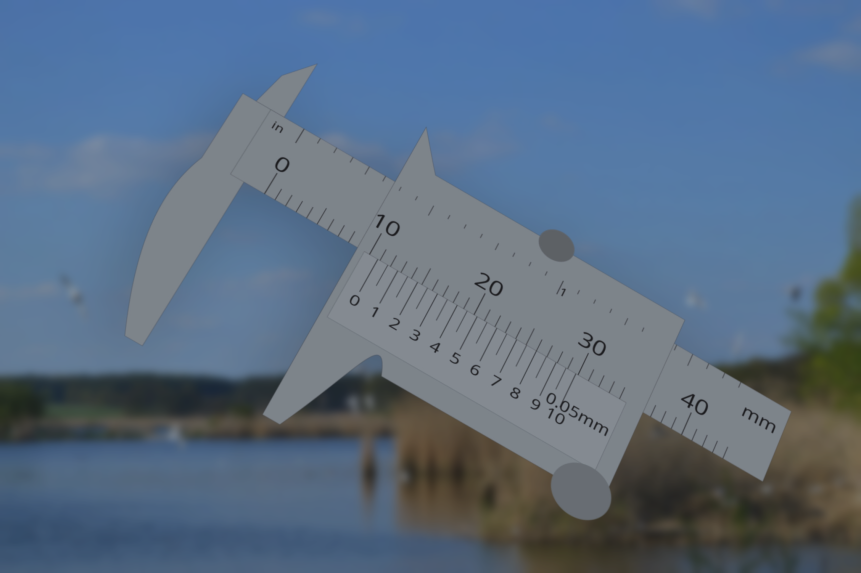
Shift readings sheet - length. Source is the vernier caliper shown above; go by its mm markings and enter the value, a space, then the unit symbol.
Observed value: 10.8 mm
